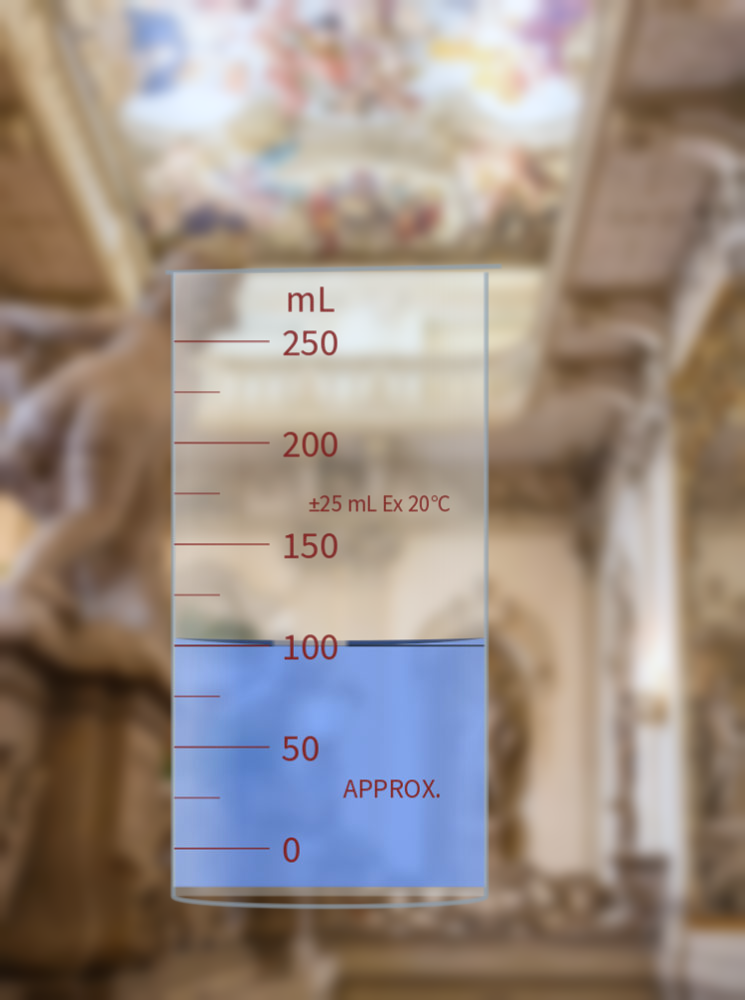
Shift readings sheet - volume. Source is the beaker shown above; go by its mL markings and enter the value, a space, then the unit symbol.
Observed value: 100 mL
